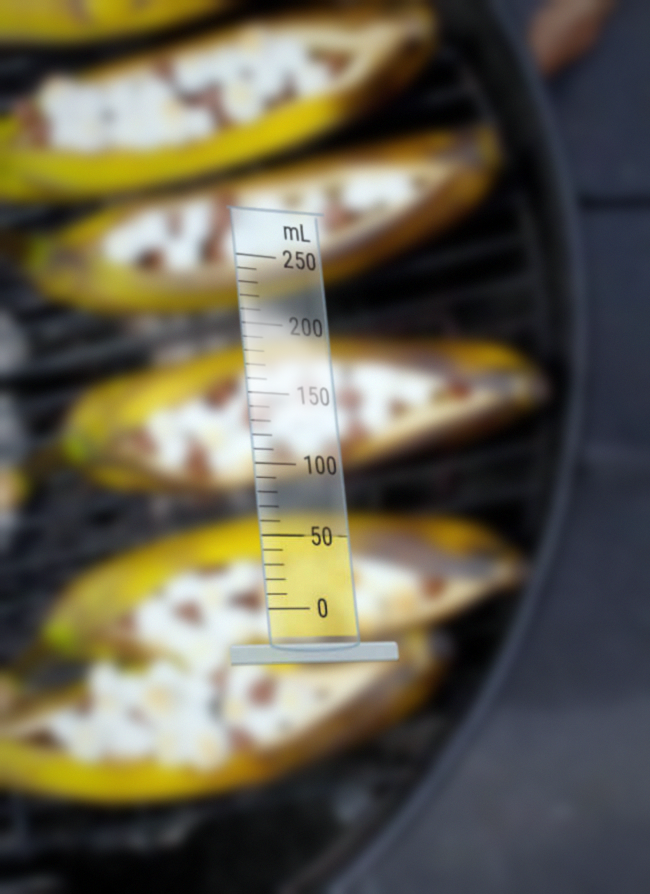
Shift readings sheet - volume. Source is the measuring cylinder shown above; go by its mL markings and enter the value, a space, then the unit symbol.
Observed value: 50 mL
